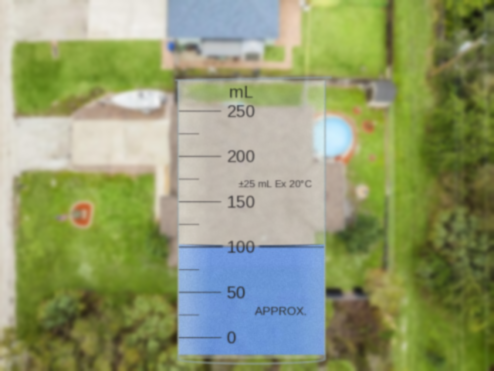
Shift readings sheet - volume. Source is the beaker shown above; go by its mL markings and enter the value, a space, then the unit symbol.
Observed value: 100 mL
